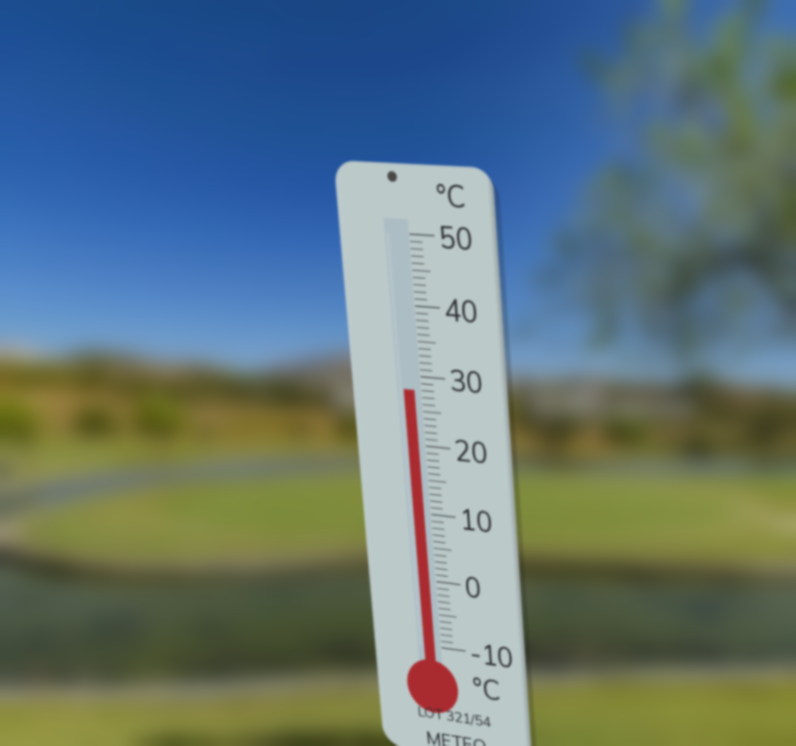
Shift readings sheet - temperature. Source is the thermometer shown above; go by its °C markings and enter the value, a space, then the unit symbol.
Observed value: 28 °C
